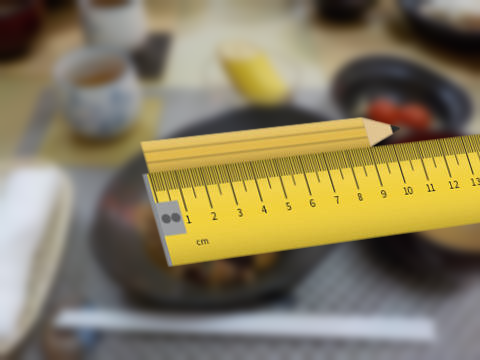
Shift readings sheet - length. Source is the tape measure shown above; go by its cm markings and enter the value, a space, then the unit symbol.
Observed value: 10.5 cm
